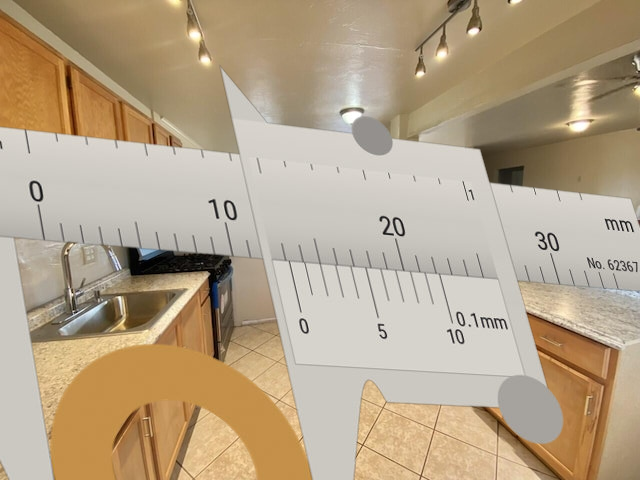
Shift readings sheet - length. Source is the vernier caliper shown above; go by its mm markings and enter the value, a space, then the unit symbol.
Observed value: 13.2 mm
